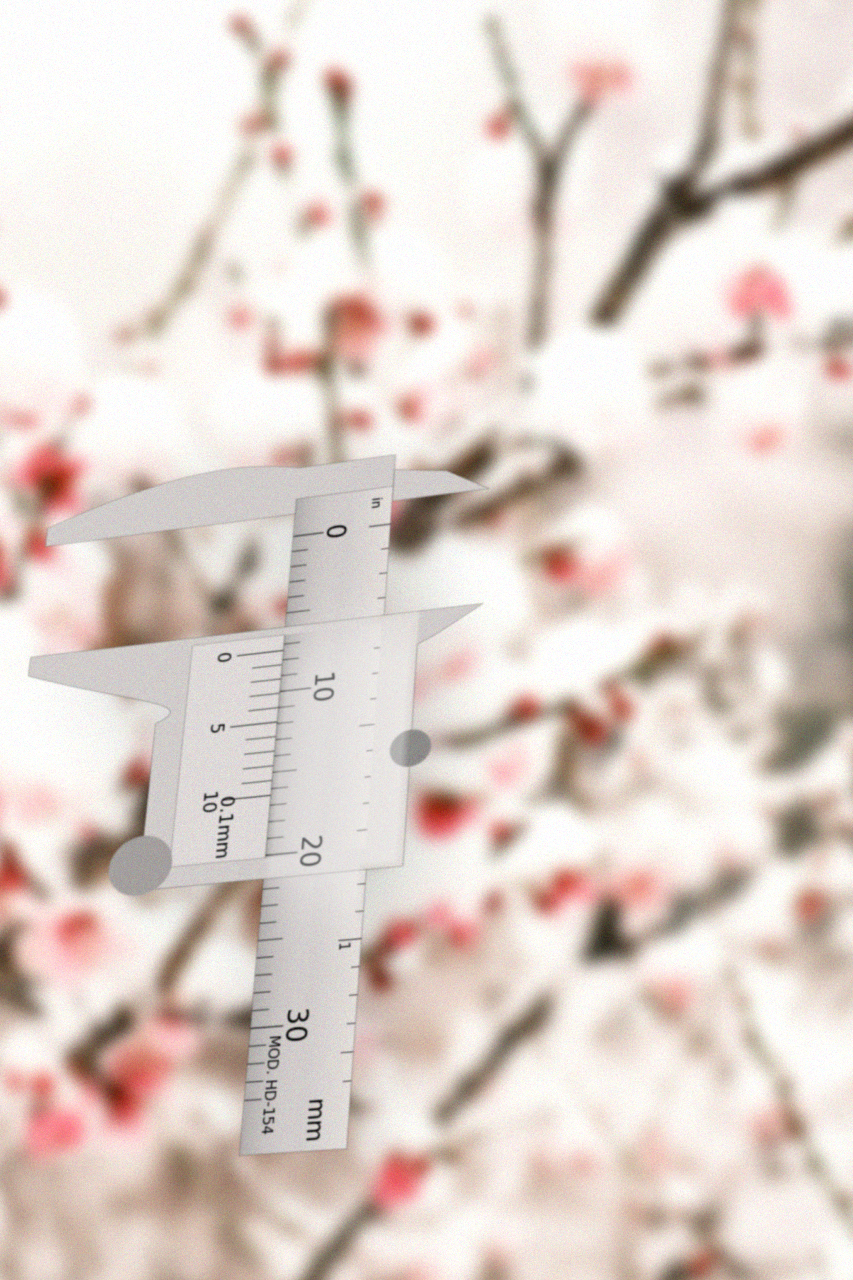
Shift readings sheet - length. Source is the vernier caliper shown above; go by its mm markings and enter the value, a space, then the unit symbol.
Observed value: 7.4 mm
